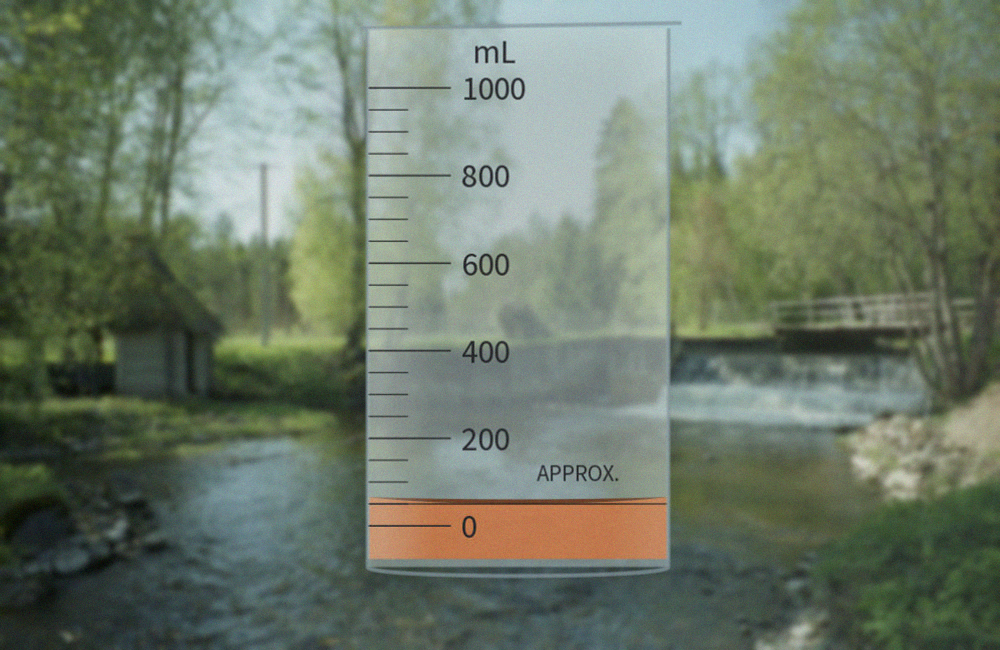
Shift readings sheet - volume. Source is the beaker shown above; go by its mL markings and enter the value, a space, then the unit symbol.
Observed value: 50 mL
